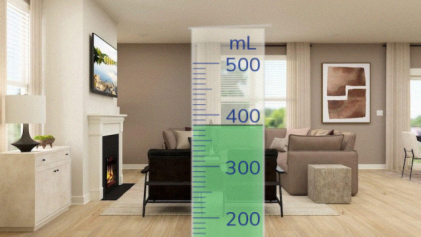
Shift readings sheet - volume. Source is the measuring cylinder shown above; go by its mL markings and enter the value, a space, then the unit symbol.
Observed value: 380 mL
